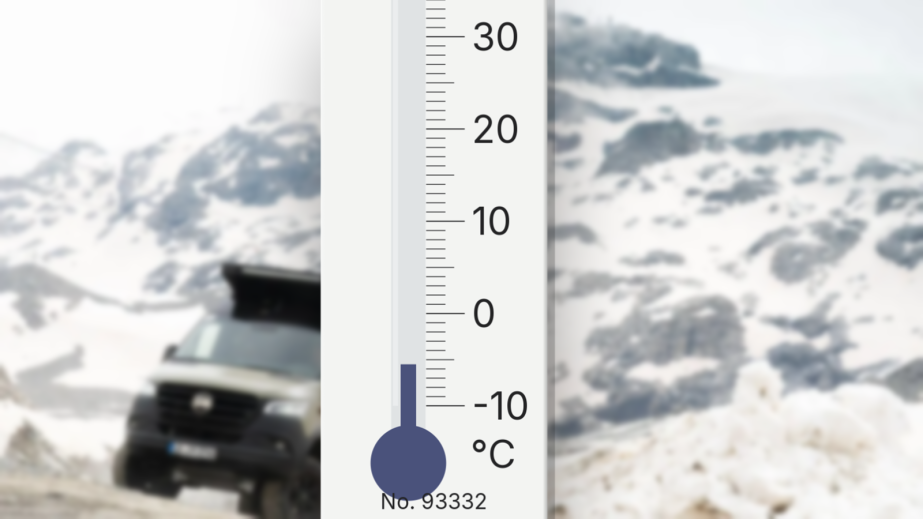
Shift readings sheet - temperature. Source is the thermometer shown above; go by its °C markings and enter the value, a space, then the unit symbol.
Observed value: -5.5 °C
